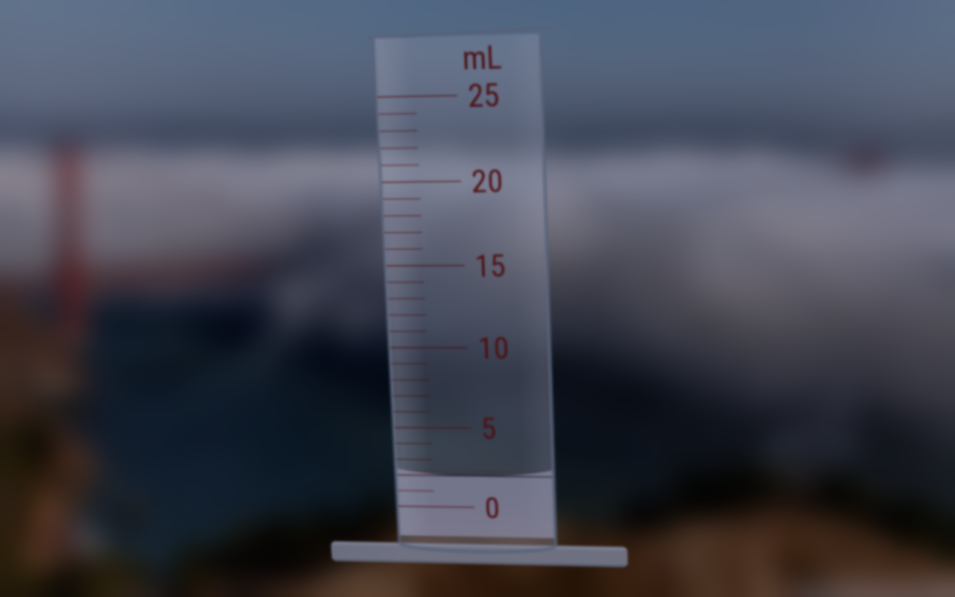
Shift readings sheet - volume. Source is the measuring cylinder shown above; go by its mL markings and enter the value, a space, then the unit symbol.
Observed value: 2 mL
